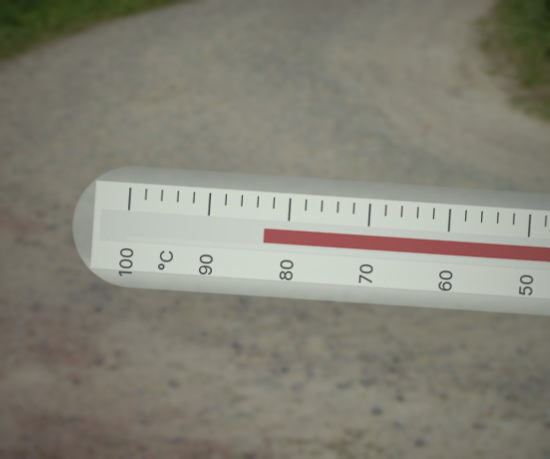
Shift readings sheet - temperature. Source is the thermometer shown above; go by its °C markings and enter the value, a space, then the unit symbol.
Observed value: 83 °C
